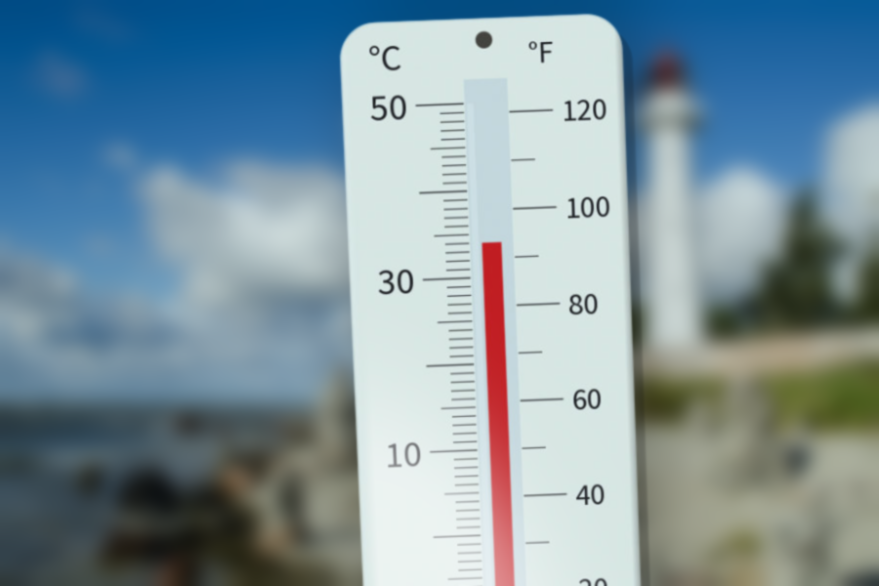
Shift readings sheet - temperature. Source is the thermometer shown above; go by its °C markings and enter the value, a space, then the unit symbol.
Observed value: 34 °C
